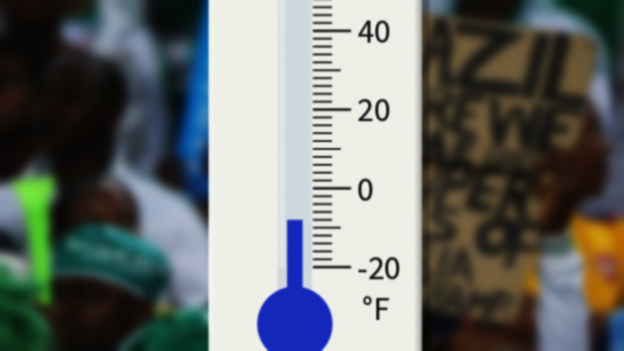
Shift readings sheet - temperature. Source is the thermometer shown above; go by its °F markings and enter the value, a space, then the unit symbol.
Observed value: -8 °F
